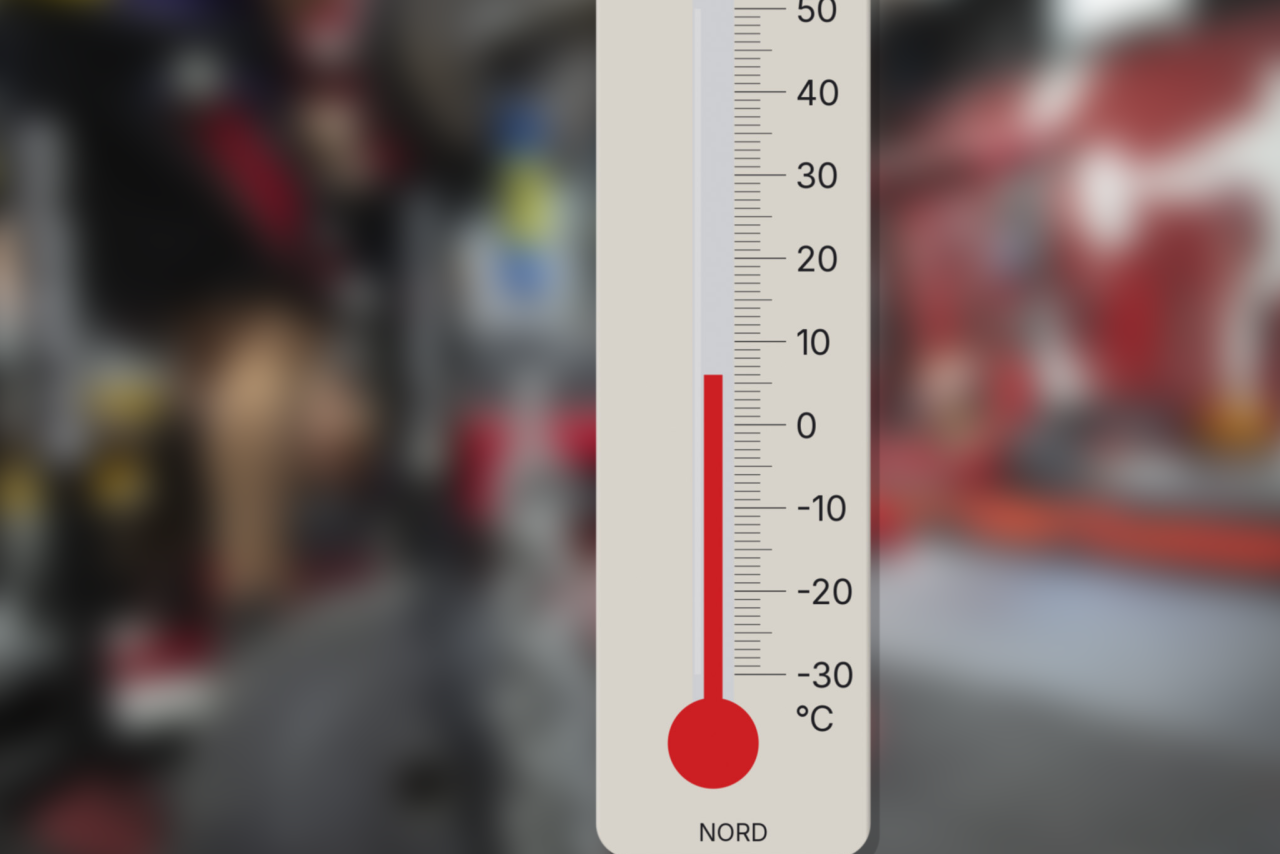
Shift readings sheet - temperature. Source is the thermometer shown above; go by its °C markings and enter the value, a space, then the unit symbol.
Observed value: 6 °C
